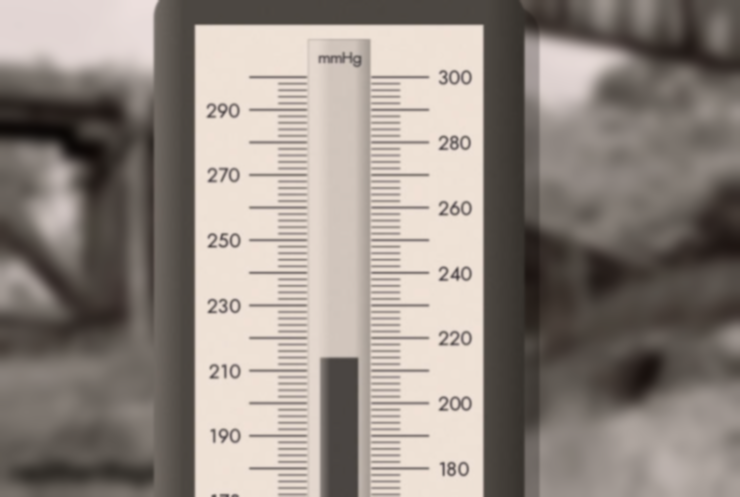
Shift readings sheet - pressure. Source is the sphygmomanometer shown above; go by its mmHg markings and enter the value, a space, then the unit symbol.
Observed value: 214 mmHg
